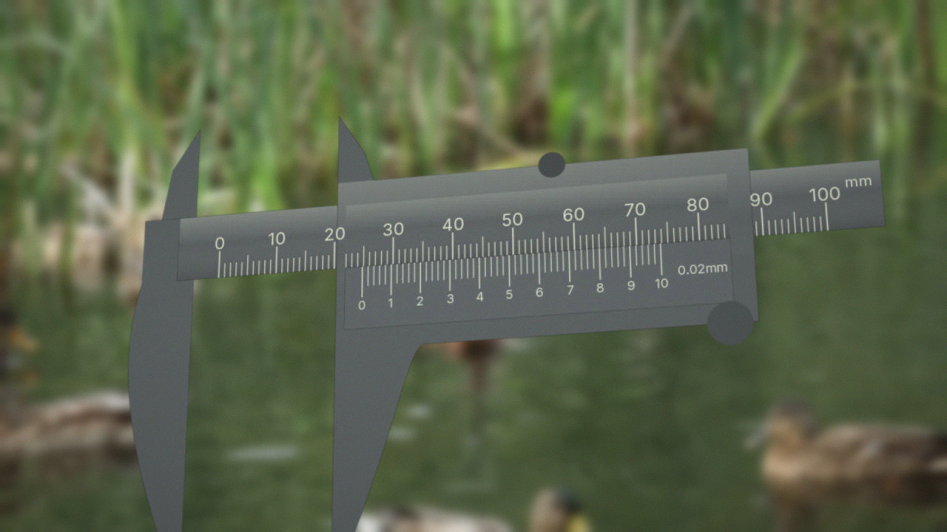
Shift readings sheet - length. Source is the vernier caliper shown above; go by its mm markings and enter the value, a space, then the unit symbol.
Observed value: 24.8 mm
